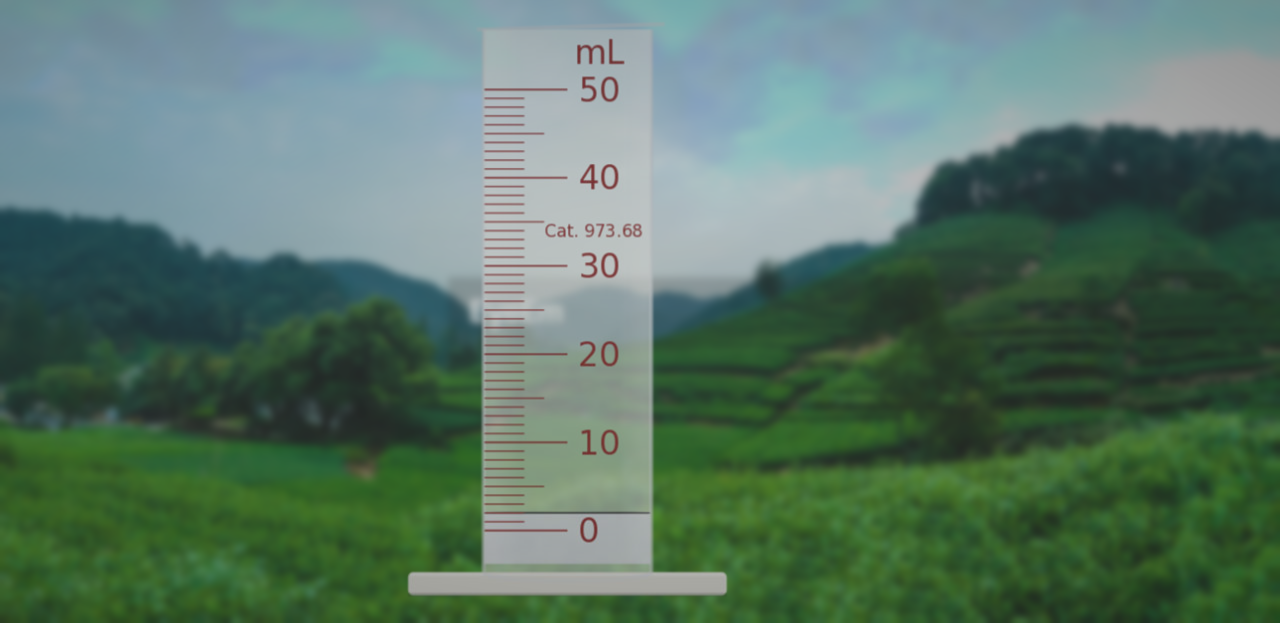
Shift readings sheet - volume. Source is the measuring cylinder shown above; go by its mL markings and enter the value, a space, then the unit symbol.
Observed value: 2 mL
